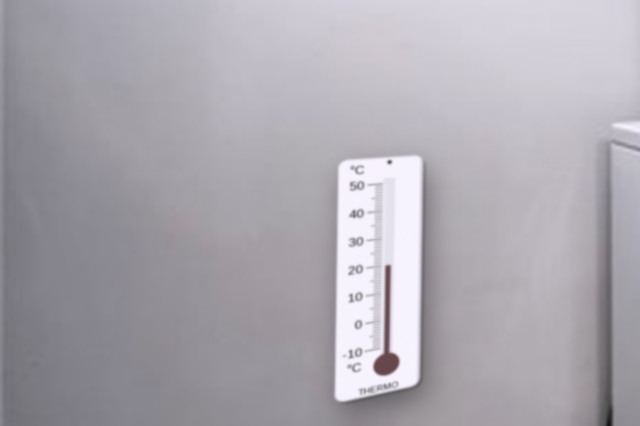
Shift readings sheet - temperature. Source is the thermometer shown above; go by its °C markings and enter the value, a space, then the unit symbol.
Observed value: 20 °C
